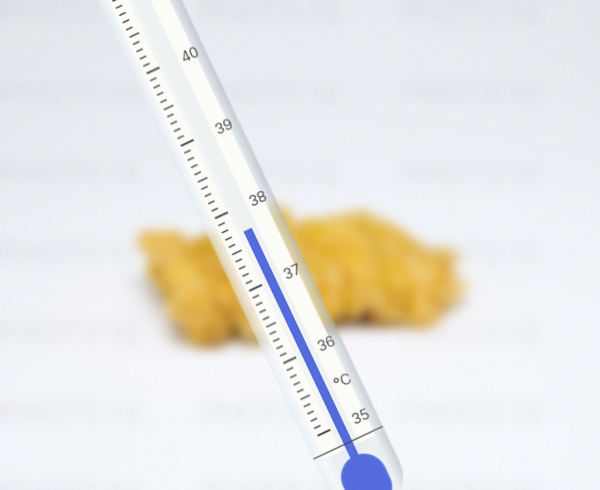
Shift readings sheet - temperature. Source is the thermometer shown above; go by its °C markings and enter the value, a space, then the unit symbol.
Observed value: 37.7 °C
